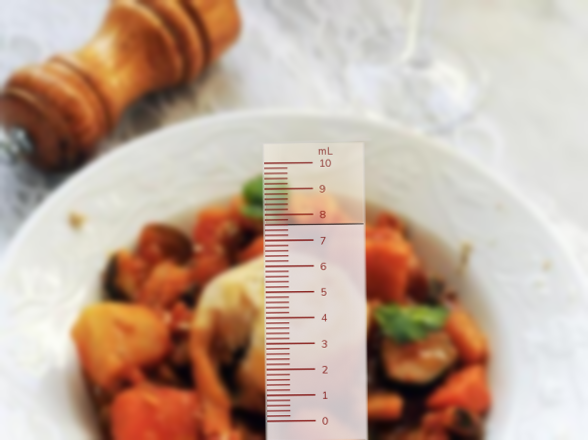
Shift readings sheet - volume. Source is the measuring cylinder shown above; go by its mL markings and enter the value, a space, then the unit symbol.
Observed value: 7.6 mL
